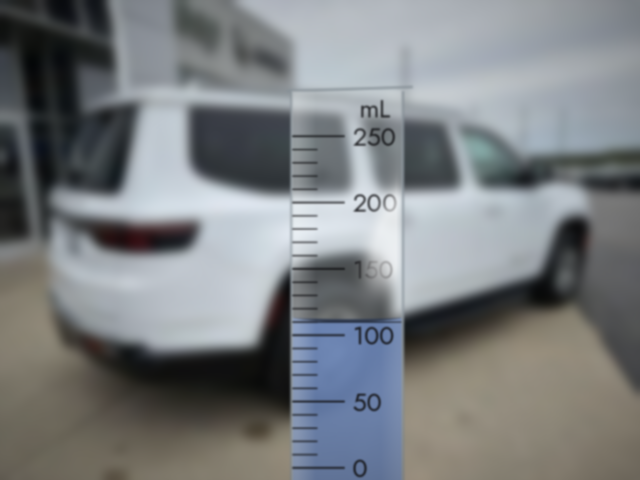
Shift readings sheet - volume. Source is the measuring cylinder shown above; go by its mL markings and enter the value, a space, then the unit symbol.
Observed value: 110 mL
